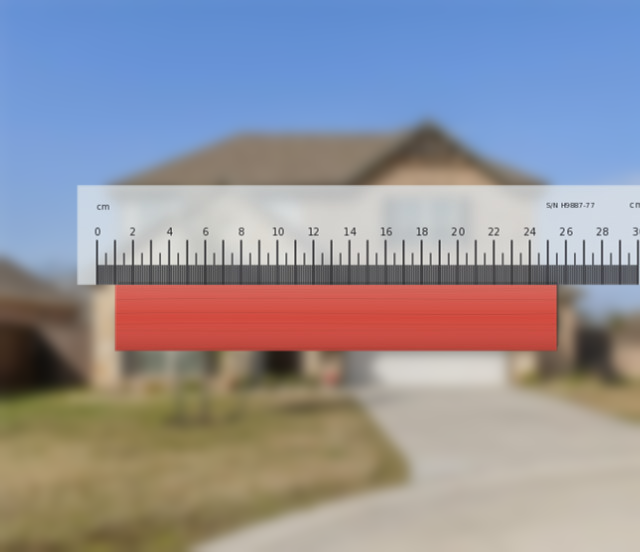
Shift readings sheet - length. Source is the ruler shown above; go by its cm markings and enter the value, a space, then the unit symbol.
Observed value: 24.5 cm
